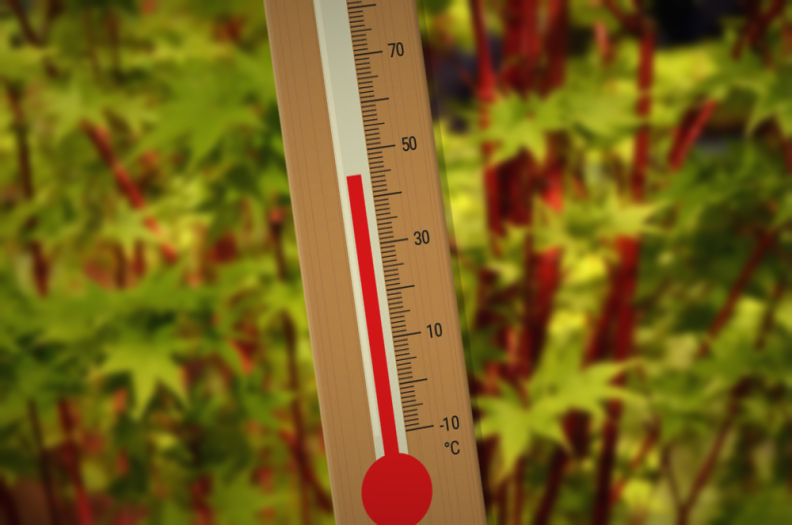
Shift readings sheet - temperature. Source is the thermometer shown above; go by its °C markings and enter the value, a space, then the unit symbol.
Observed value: 45 °C
